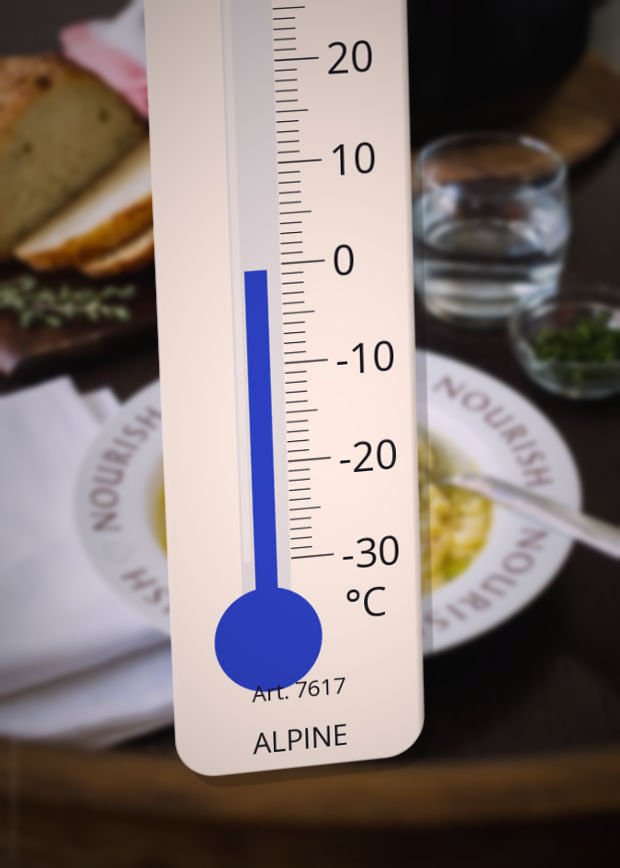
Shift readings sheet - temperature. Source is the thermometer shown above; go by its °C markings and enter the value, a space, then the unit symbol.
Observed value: -0.5 °C
